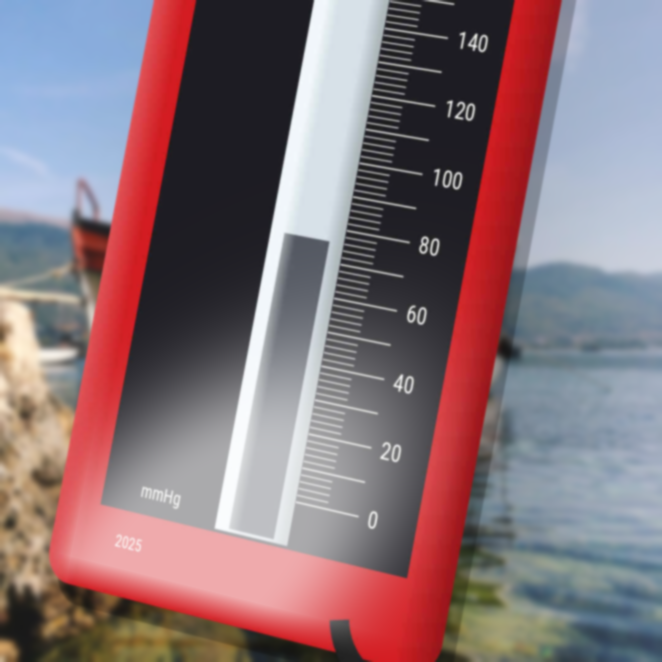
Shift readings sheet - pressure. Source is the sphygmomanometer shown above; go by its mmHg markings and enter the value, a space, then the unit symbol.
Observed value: 76 mmHg
